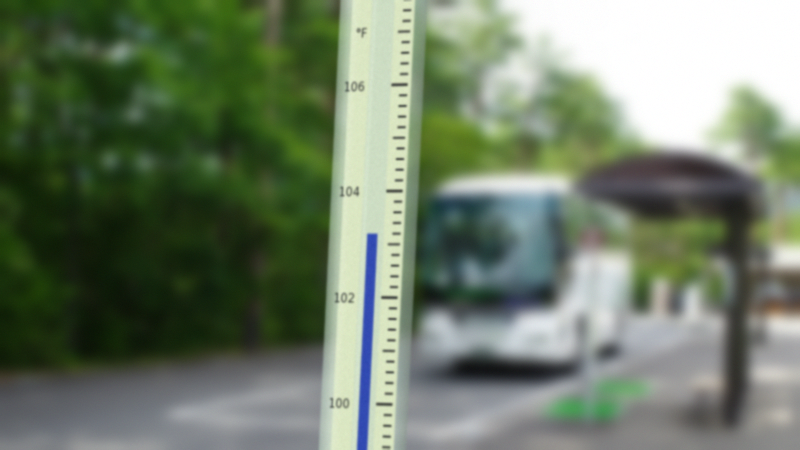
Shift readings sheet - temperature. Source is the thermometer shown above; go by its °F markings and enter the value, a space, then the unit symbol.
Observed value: 103.2 °F
